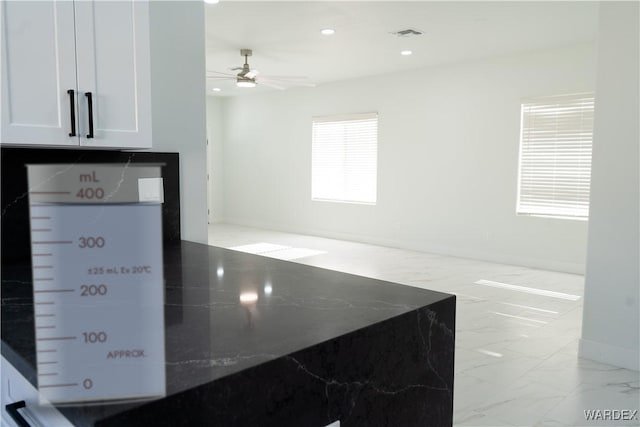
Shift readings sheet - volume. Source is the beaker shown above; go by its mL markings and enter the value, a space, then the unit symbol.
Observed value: 375 mL
